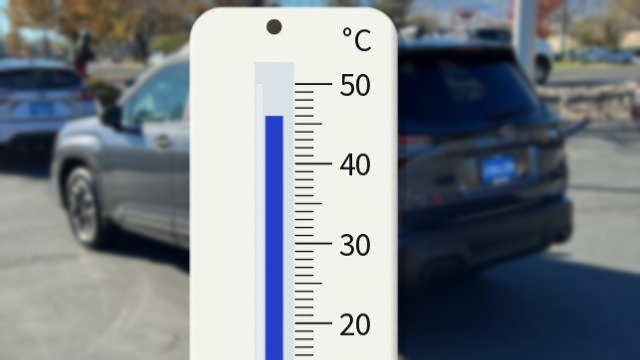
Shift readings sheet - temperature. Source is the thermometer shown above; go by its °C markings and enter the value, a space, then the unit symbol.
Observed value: 46 °C
